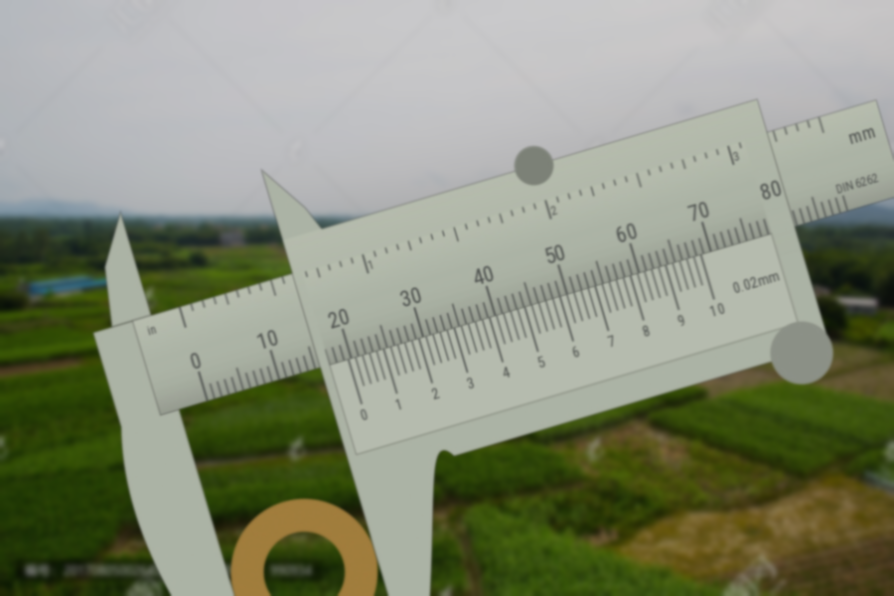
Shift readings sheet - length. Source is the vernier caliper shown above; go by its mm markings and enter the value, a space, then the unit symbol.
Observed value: 19.6 mm
